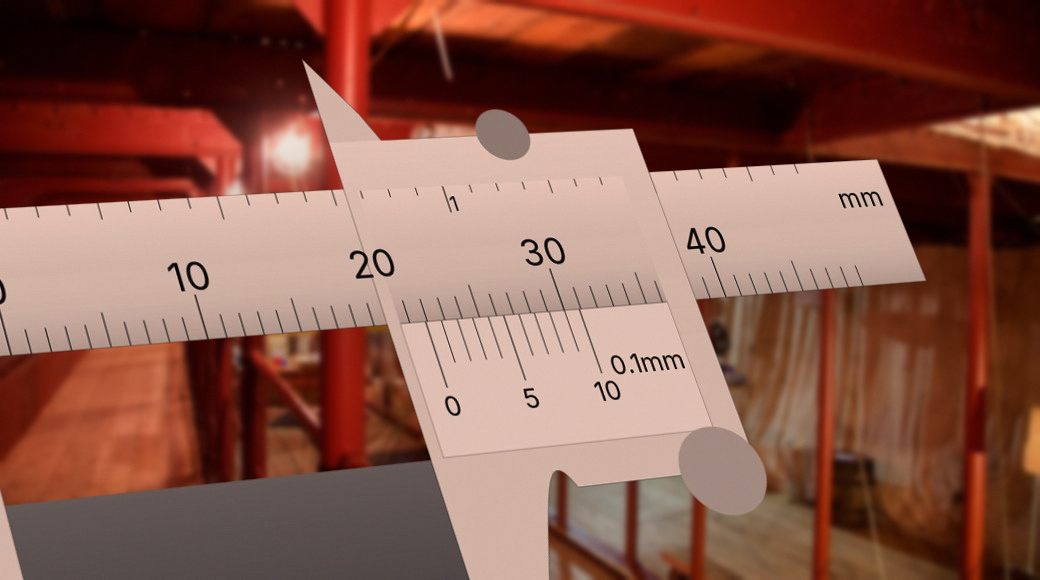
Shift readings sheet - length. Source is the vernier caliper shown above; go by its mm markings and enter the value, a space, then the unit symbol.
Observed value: 21.9 mm
